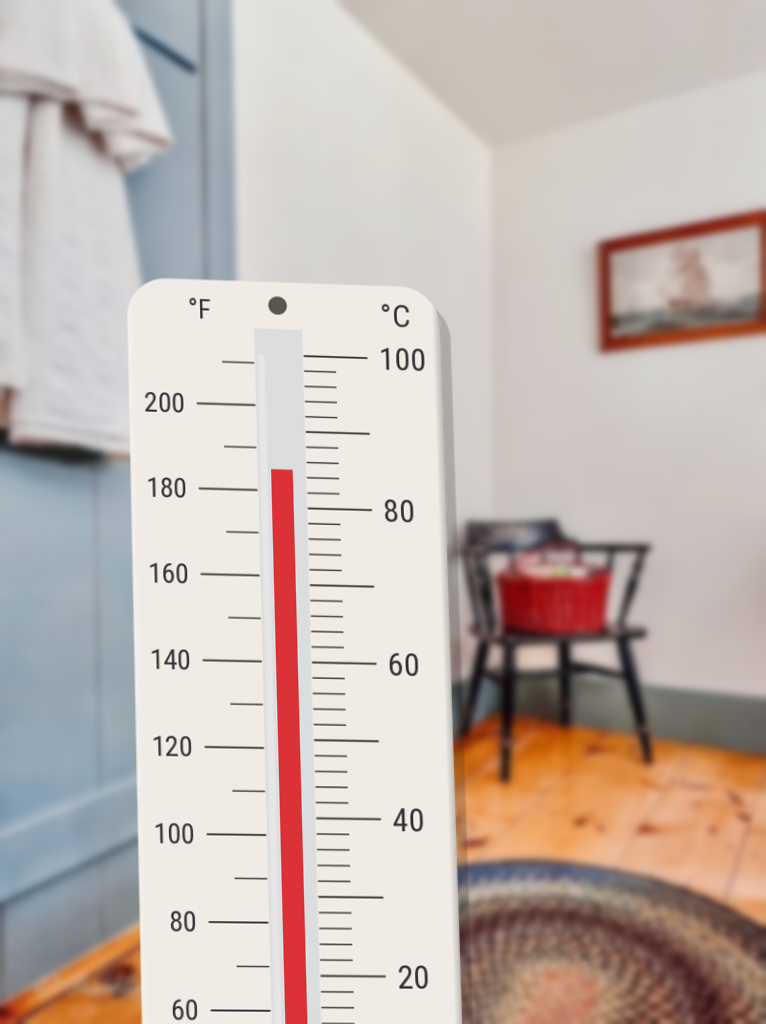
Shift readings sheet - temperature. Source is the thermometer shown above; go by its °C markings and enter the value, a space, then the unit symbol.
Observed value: 85 °C
